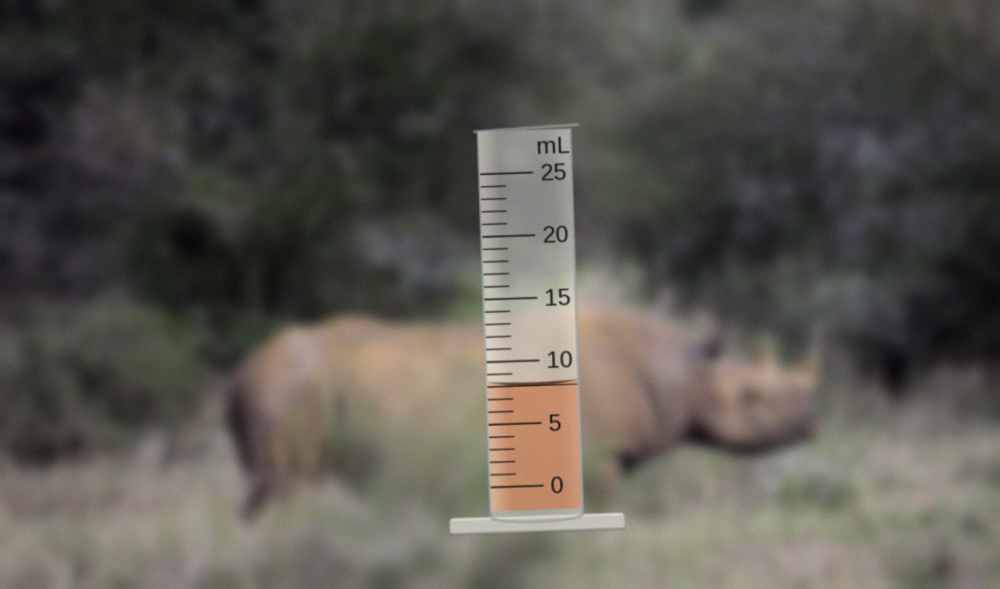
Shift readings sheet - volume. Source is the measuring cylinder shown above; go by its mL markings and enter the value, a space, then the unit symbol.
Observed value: 8 mL
